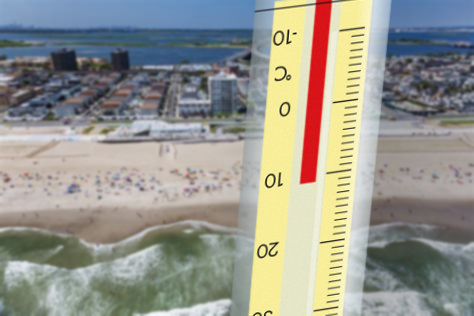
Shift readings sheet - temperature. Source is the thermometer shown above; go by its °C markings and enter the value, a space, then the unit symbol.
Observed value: 11 °C
